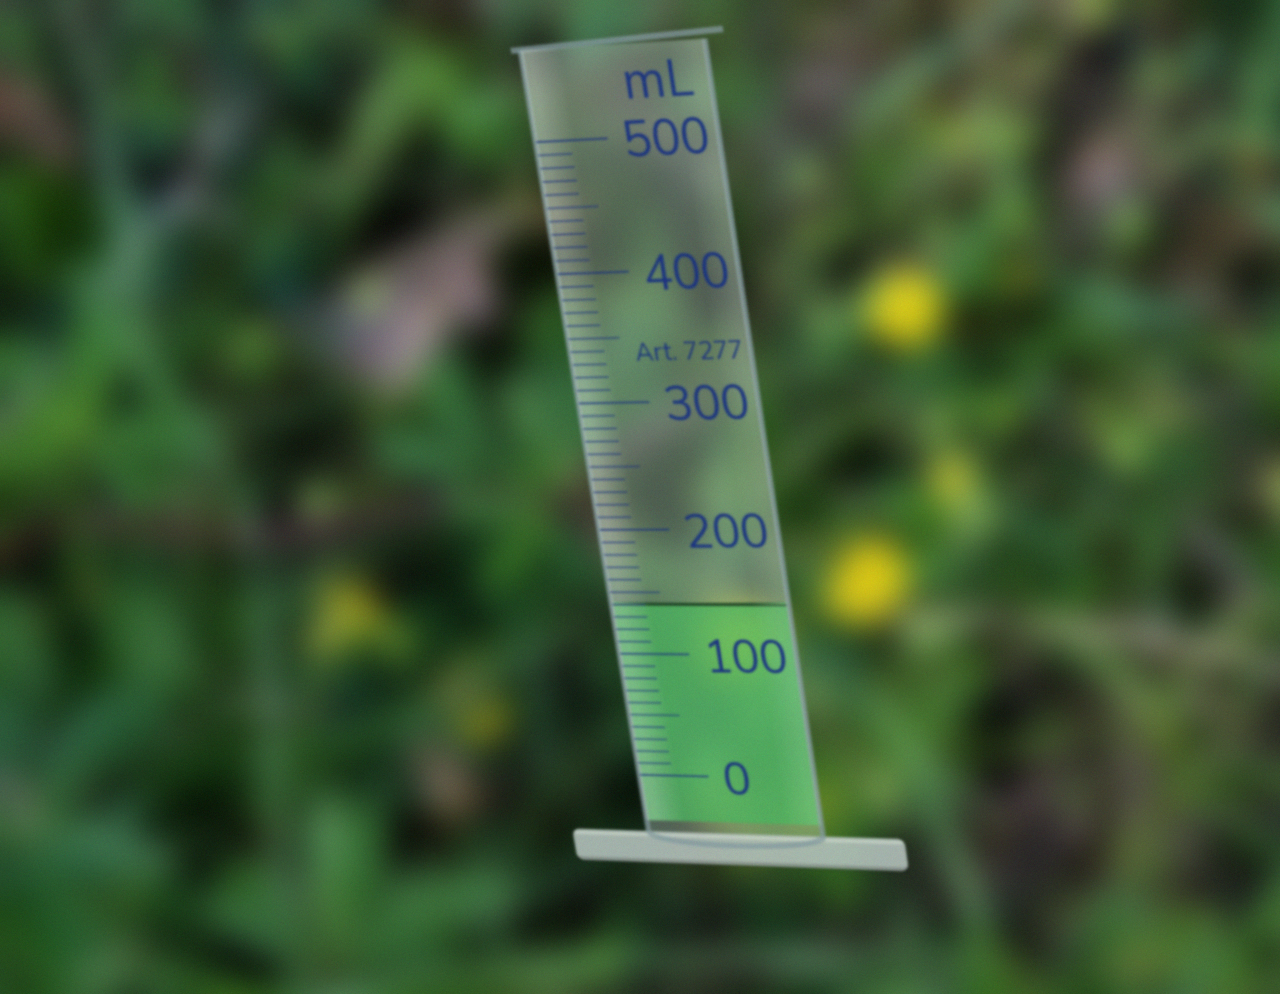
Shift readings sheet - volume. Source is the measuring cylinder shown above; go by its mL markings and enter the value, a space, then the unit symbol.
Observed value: 140 mL
